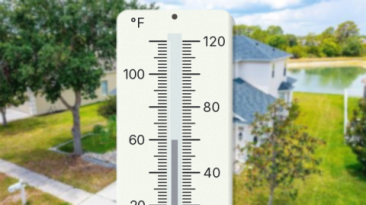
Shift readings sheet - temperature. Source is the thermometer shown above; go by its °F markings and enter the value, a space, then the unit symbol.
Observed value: 60 °F
